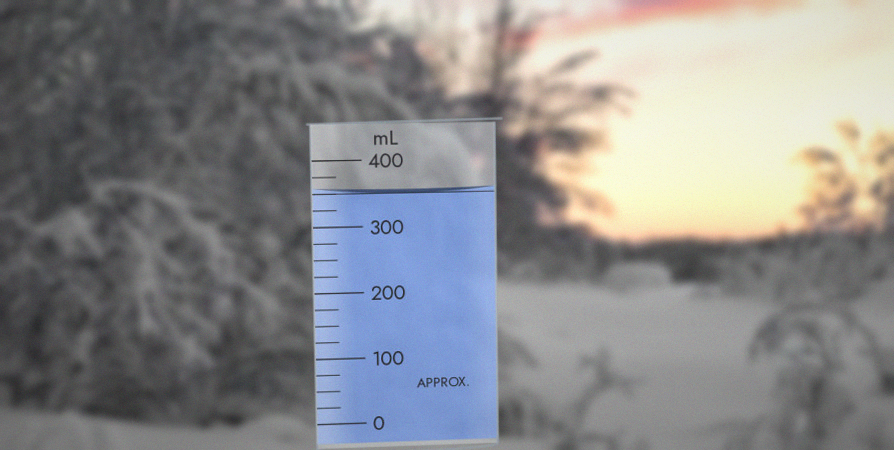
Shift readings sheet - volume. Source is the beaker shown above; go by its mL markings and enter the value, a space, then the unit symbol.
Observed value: 350 mL
